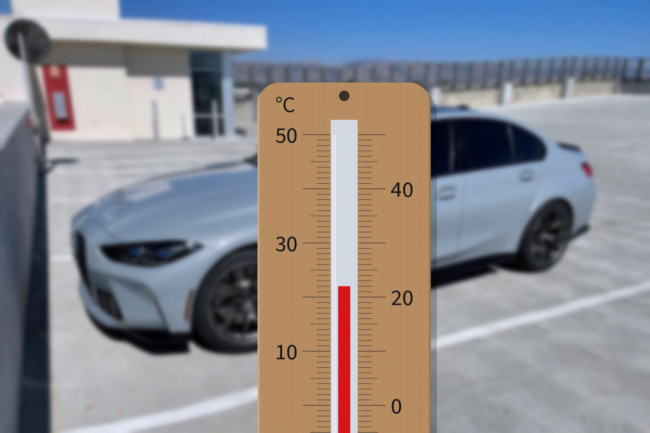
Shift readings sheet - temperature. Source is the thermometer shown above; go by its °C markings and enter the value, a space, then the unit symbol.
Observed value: 22 °C
